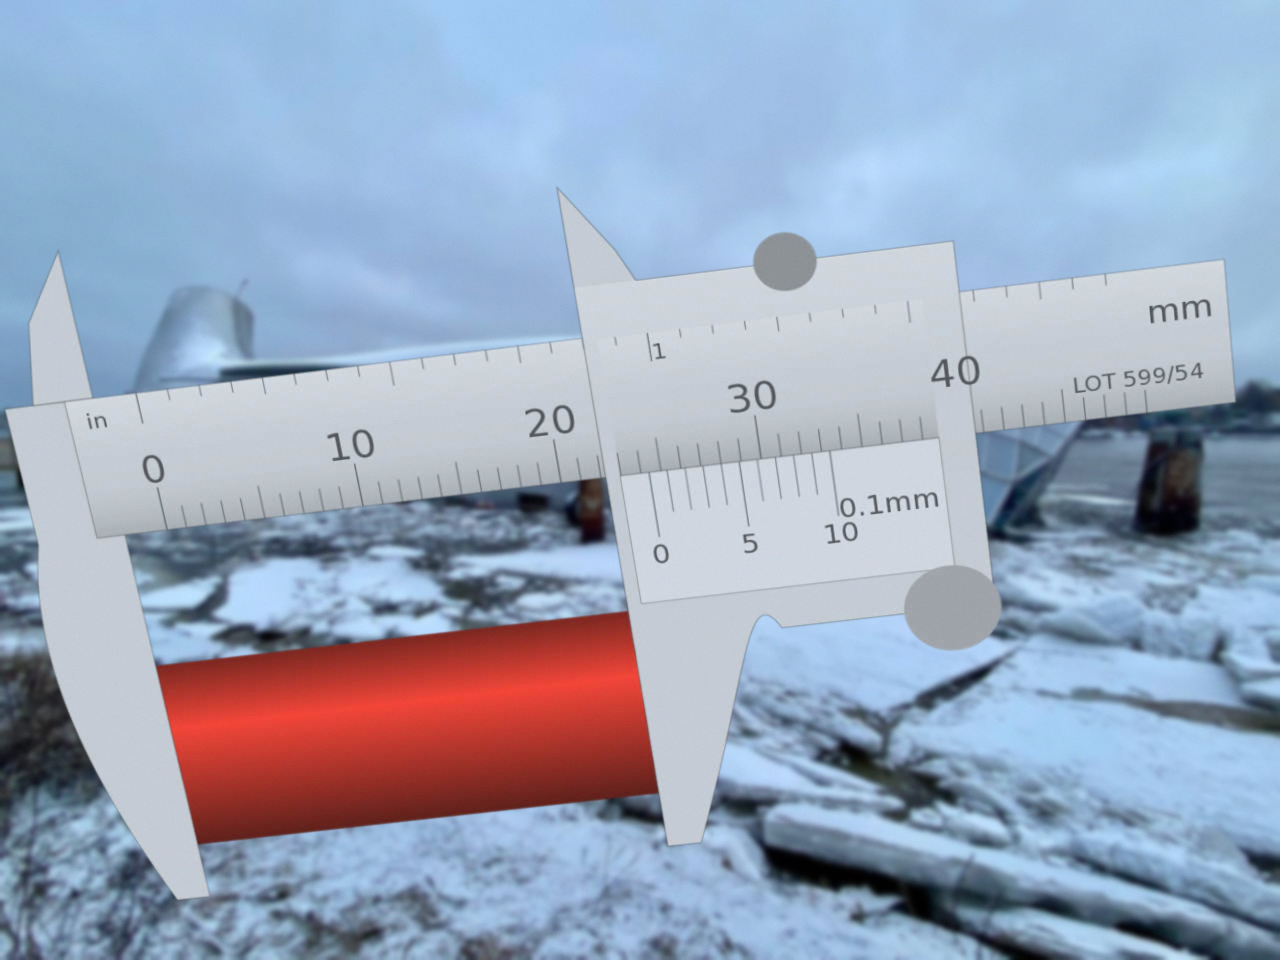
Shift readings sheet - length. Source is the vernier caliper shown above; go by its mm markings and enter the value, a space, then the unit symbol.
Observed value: 24.4 mm
